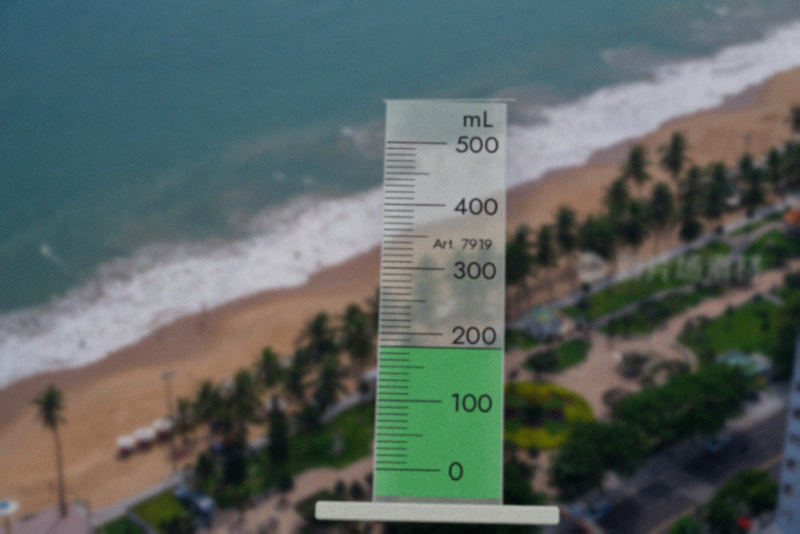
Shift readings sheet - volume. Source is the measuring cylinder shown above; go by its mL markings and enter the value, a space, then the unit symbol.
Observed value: 180 mL
